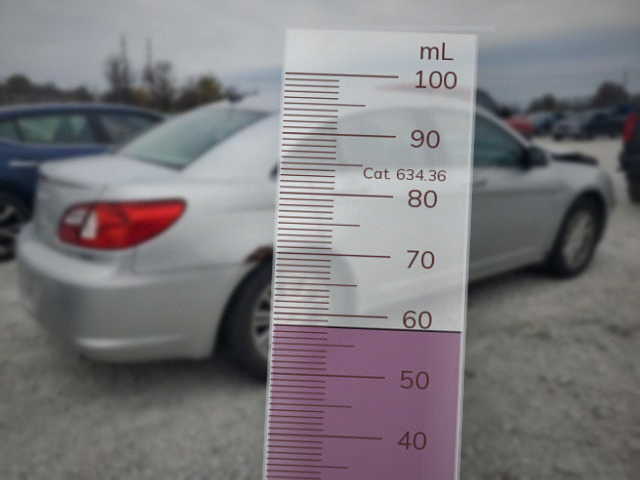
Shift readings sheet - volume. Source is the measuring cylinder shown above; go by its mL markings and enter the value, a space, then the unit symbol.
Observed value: 58 mL
